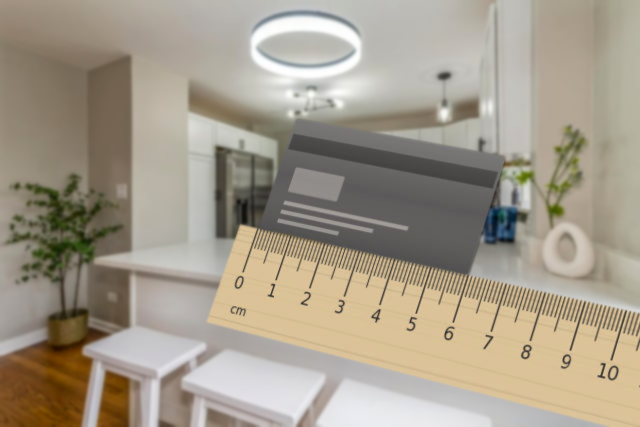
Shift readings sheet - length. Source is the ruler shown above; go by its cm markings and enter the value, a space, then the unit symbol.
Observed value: 6 cm
